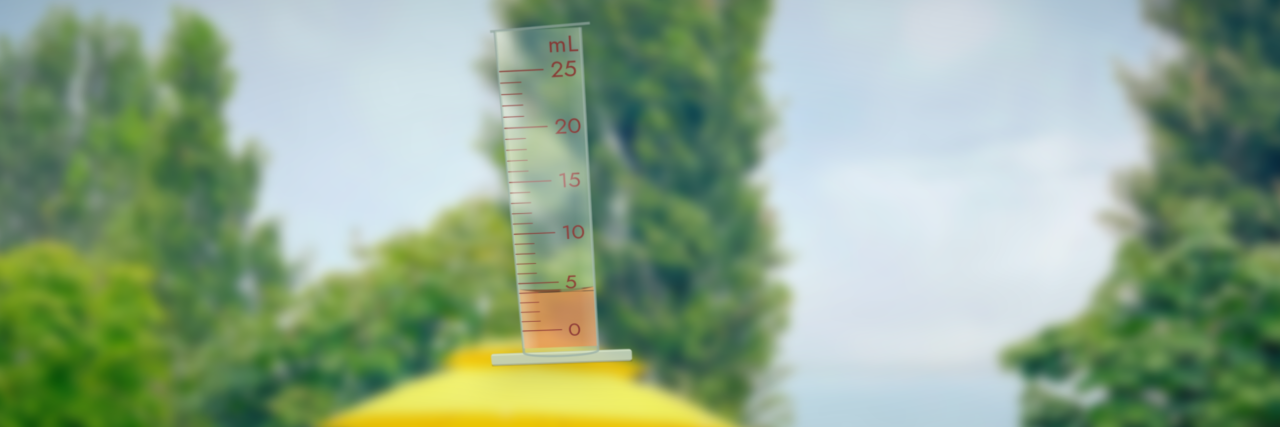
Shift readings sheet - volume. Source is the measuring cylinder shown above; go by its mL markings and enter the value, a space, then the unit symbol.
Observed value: 4 mL
